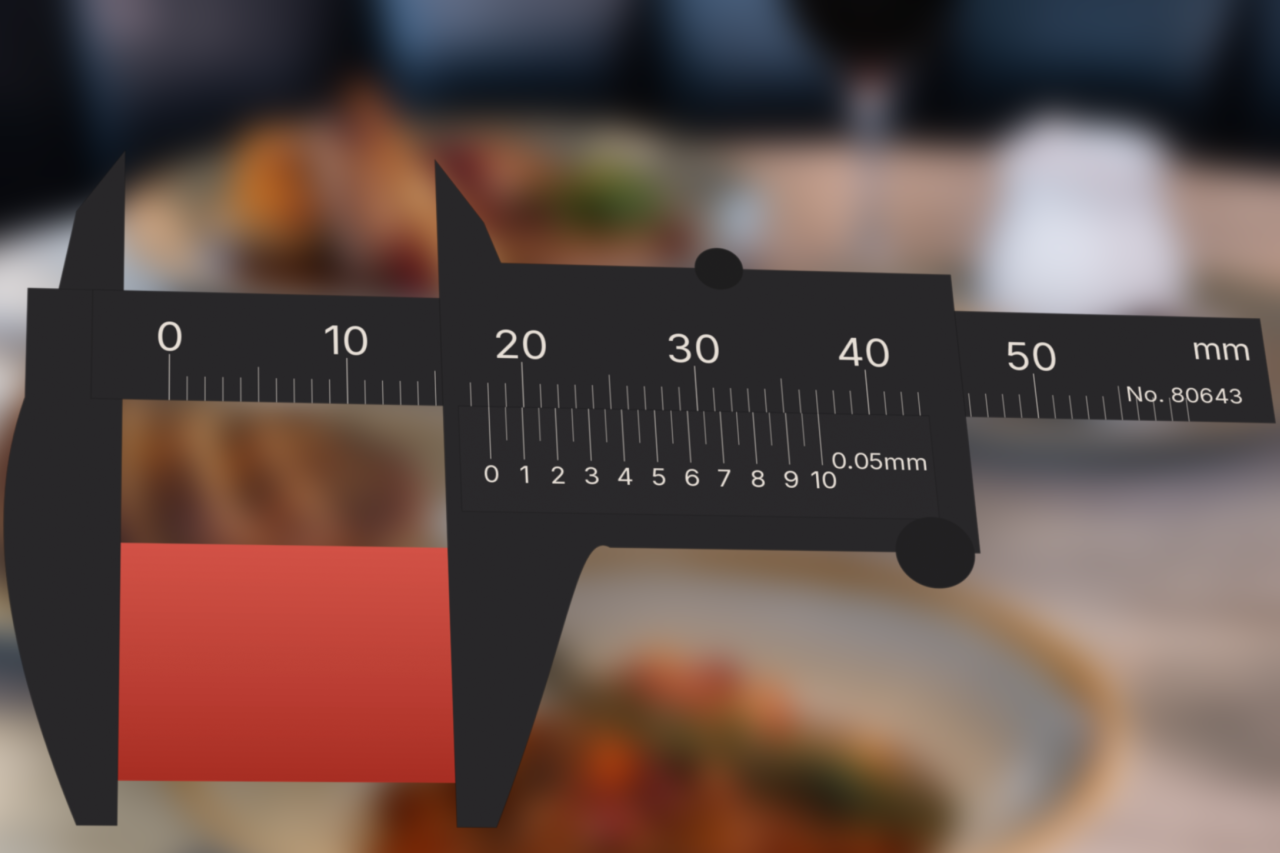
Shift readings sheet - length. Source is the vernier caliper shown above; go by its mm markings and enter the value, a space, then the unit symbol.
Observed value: 18.0 mm
